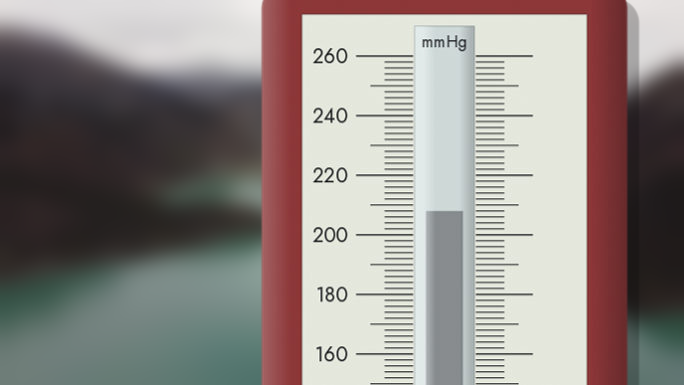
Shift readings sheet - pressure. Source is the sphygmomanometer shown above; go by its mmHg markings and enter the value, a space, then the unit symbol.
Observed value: 208 mmHg
